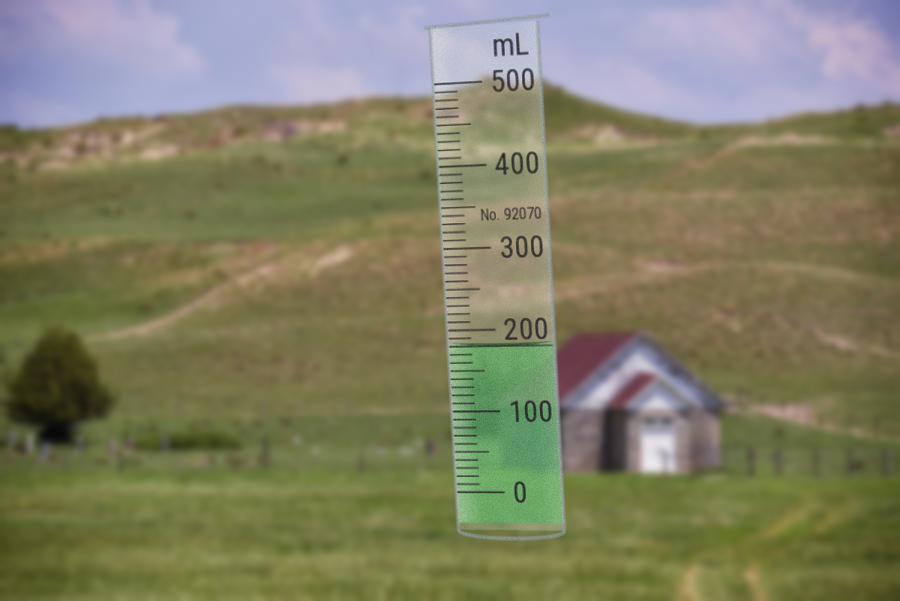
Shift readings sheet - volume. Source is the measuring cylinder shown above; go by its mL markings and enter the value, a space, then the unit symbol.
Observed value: 180 mL
